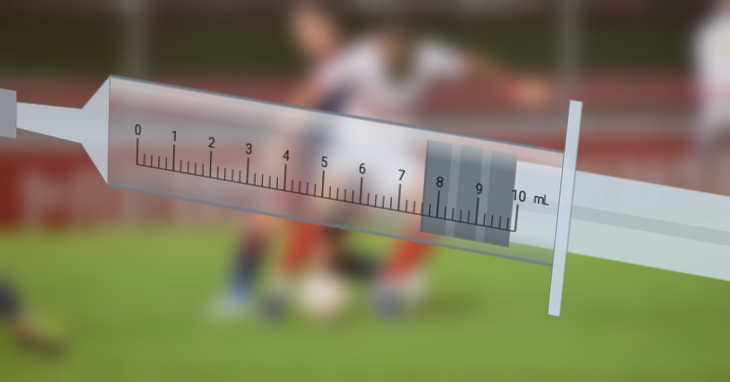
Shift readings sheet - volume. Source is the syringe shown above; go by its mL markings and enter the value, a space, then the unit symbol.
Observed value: 7.6 mL
